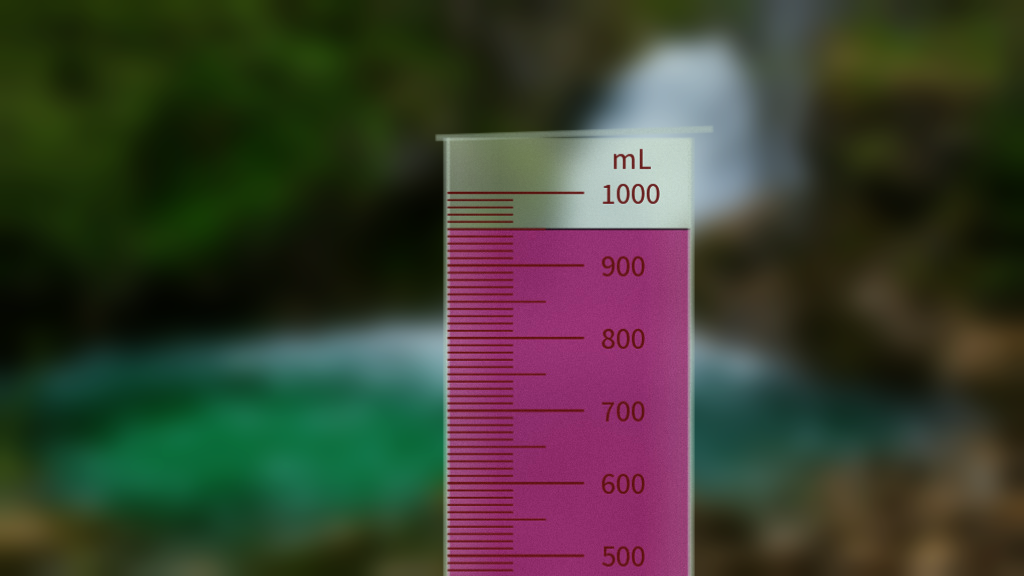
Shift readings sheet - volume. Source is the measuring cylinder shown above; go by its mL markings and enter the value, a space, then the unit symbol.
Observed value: 950 mL
